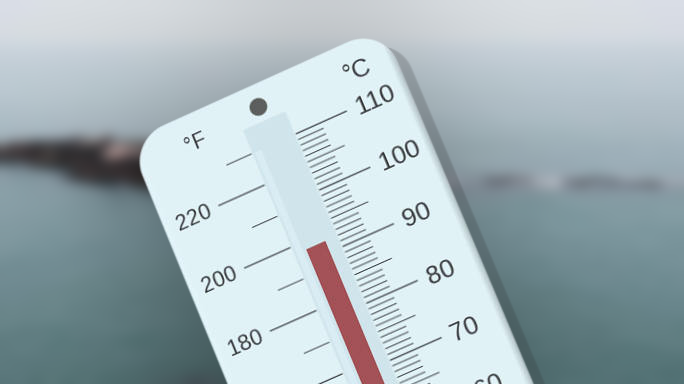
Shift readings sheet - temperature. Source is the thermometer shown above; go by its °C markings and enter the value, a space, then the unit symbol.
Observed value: 92 °C
